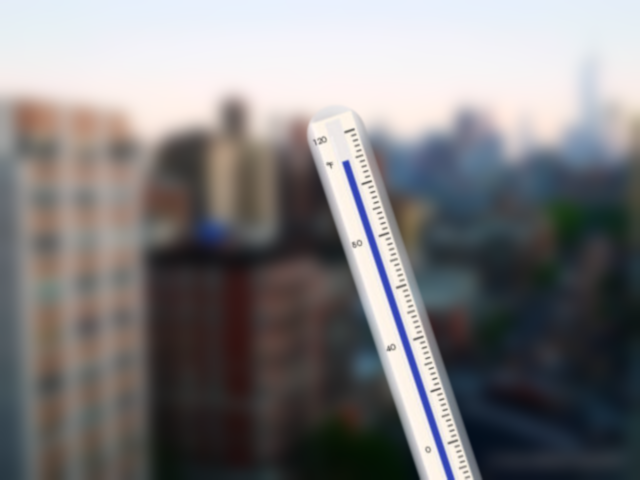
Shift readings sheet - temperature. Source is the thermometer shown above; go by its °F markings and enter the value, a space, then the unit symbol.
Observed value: 110 °F
